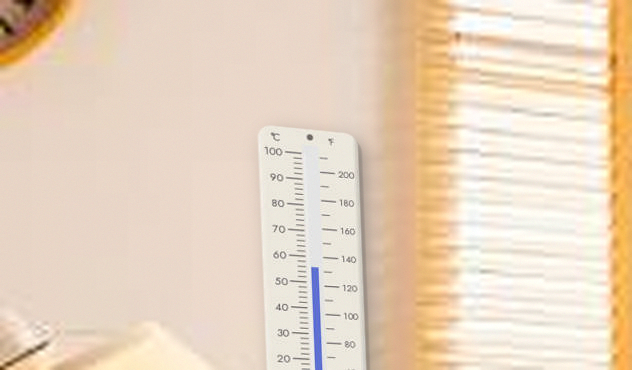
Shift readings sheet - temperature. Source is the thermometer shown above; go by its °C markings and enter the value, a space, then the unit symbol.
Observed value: 56 °C
